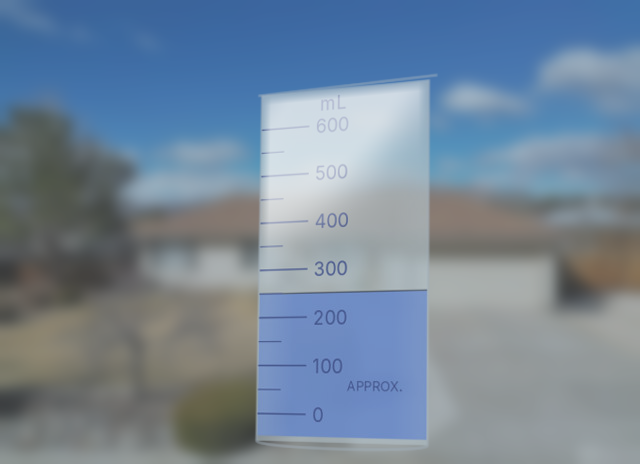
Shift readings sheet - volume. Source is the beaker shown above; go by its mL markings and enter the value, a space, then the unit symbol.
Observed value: 250 mL
